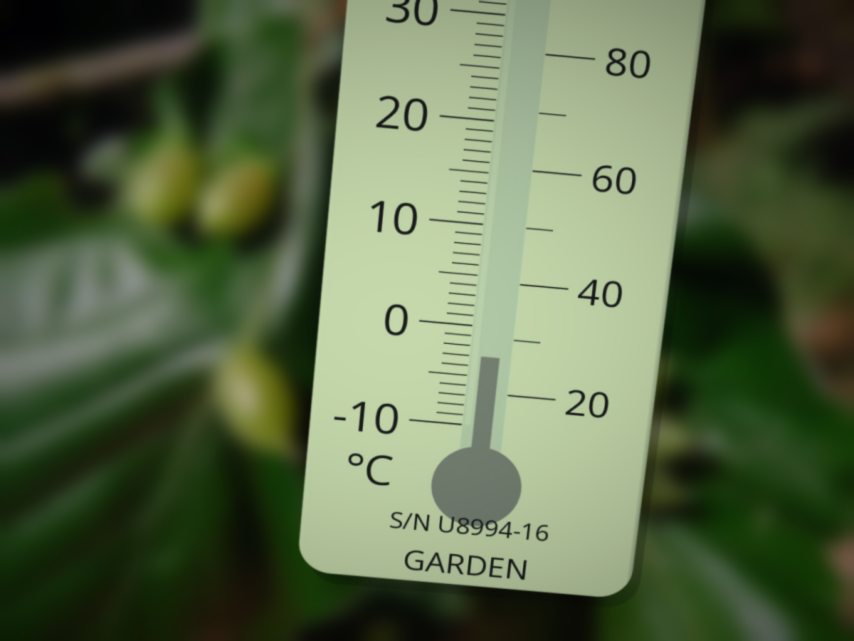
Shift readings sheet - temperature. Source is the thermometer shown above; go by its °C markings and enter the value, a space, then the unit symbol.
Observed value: -3 °C
